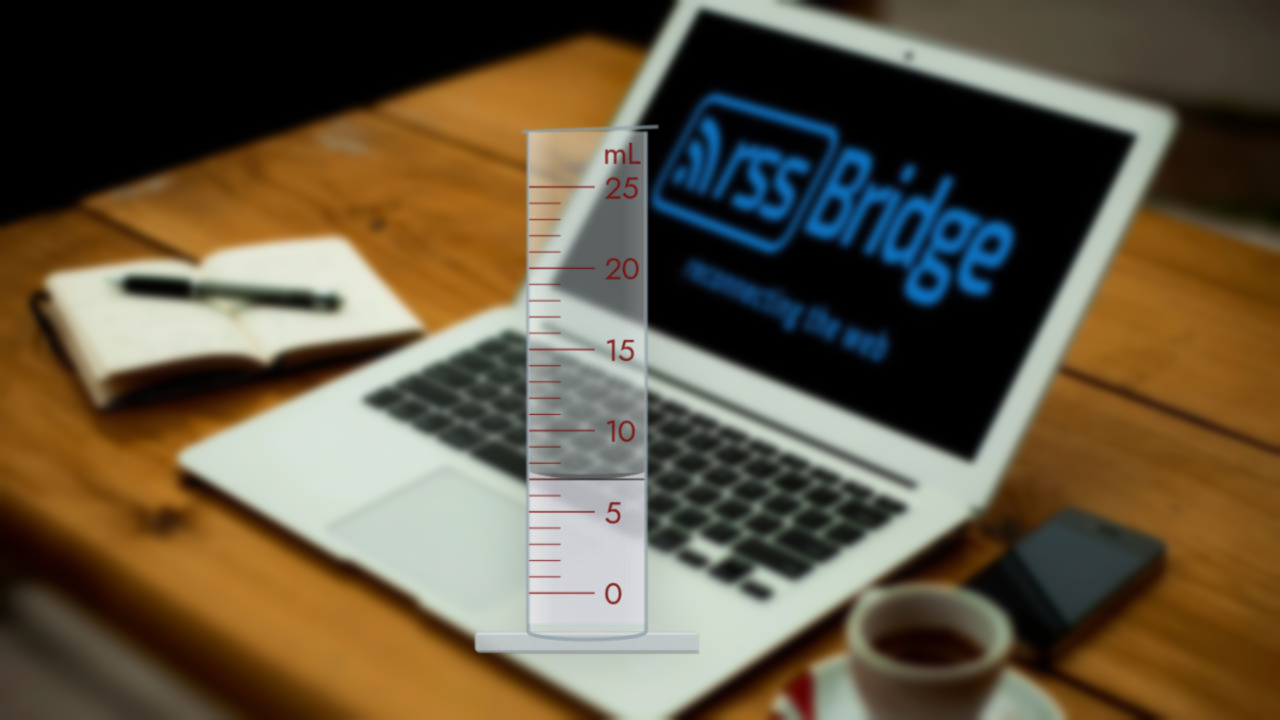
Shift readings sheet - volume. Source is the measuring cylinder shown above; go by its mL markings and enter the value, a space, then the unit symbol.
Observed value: 7 mL
